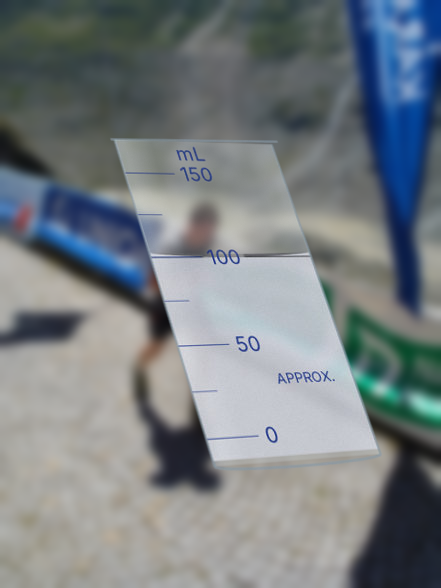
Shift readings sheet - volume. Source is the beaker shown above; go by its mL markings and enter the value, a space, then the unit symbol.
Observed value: 100 mL
